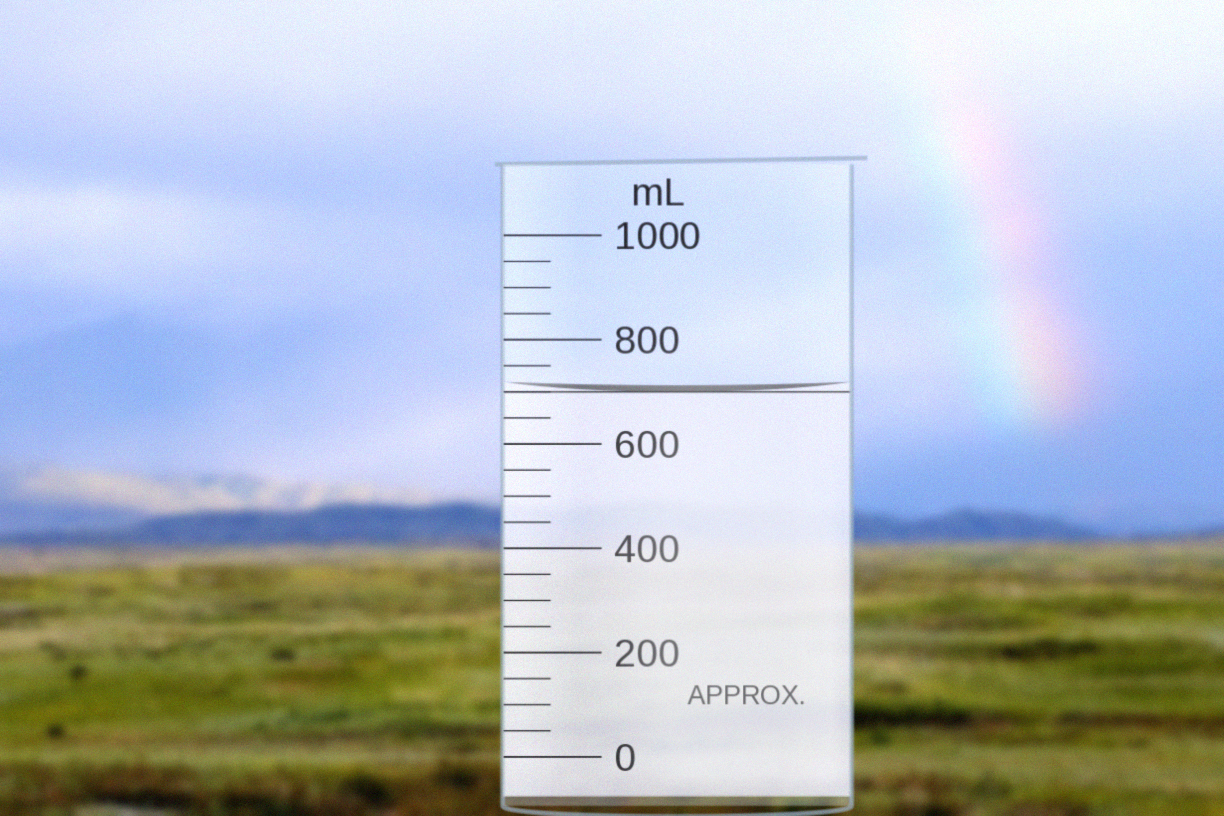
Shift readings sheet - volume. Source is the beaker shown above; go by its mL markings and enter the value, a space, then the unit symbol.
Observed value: 700 mL
